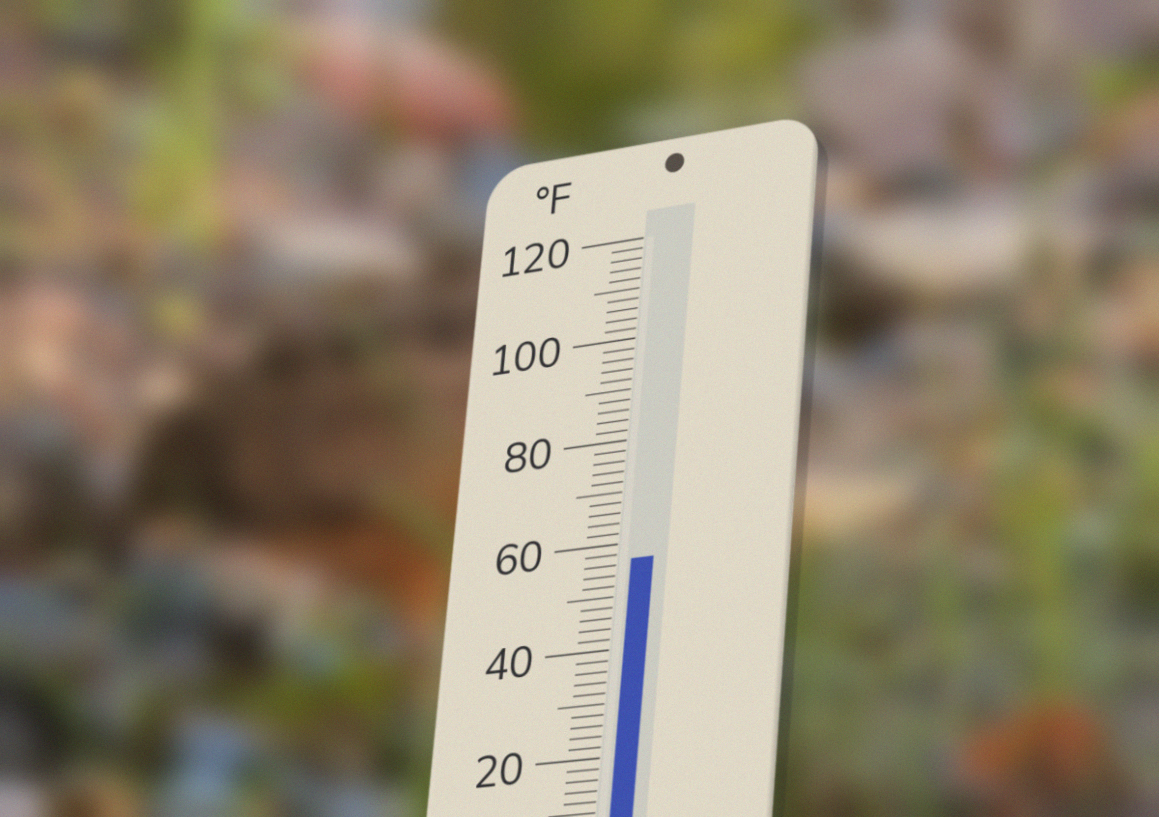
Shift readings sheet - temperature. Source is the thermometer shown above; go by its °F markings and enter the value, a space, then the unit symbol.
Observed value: 57 °F
